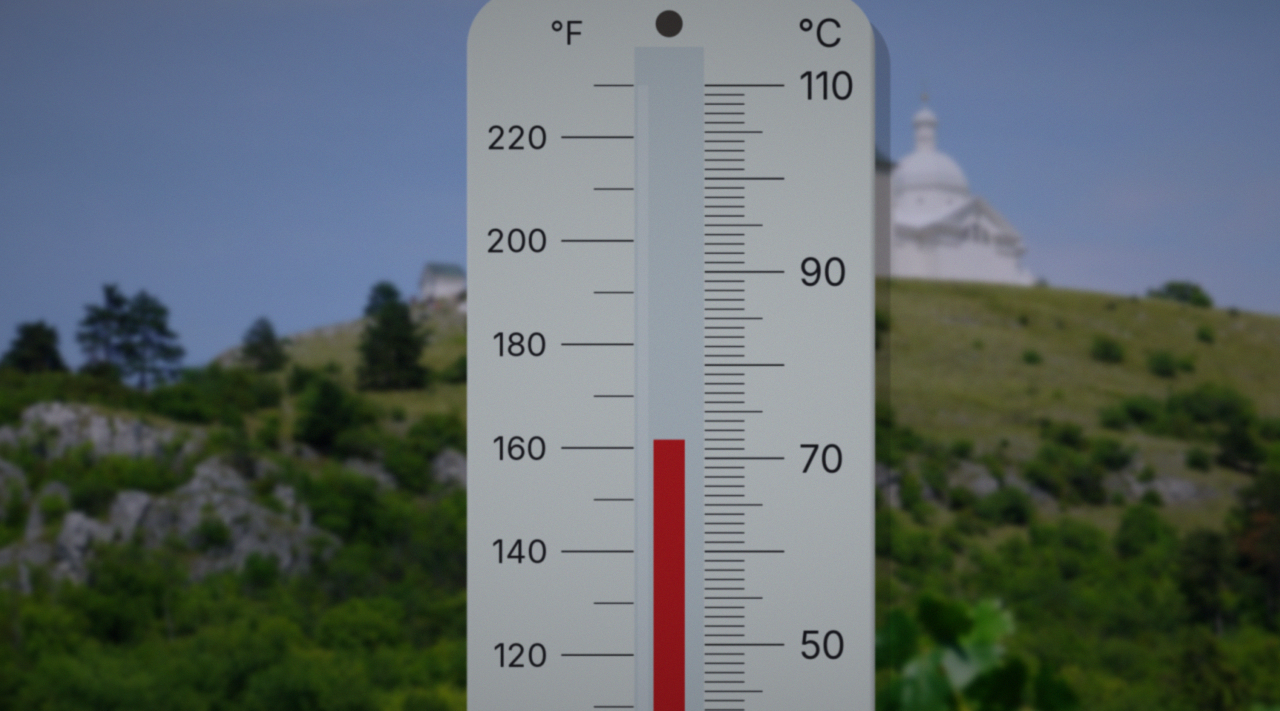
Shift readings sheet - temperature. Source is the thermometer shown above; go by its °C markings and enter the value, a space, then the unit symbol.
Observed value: 72 °C
